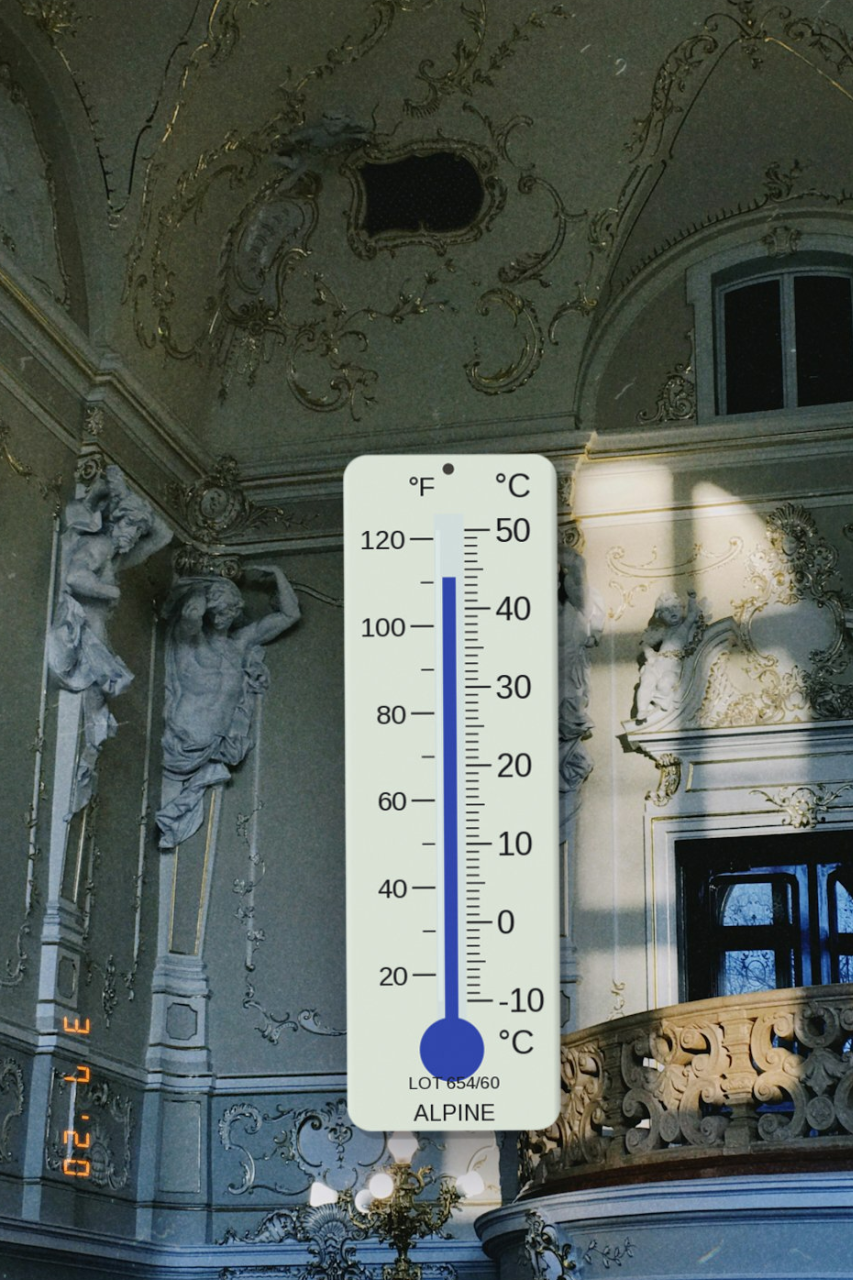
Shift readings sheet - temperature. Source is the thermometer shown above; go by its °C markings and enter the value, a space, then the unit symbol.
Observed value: 44 °C
